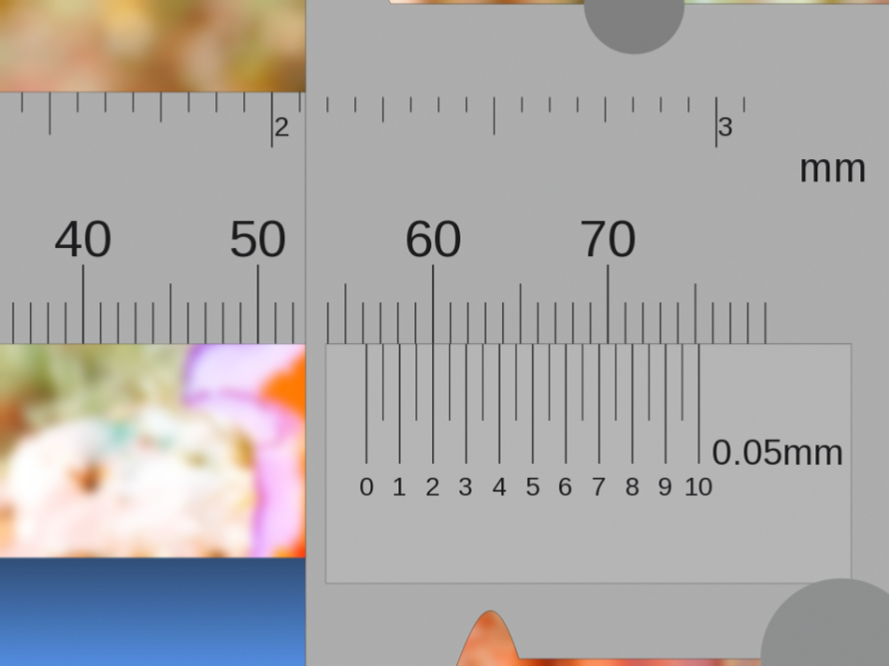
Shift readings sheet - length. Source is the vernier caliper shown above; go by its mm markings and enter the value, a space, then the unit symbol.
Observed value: 56.2 mm
